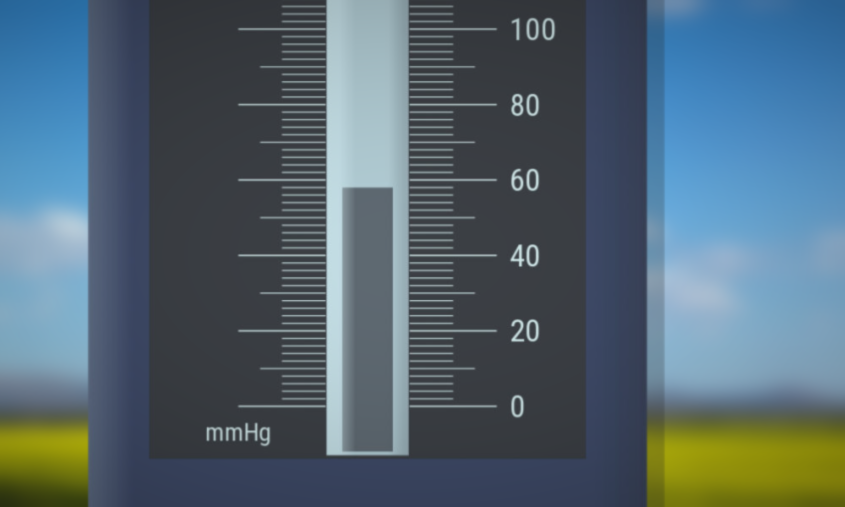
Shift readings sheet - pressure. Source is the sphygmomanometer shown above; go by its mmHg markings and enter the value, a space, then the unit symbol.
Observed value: 58 mmHg
